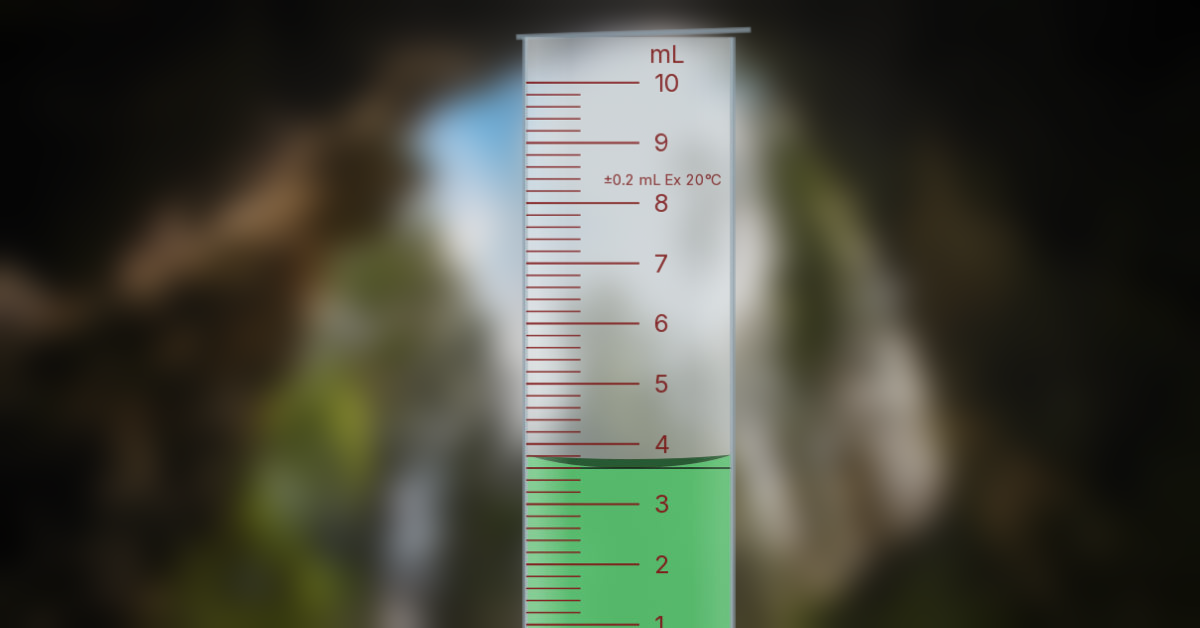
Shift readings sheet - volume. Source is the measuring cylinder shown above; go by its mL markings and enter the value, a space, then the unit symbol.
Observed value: 3.6 mL
